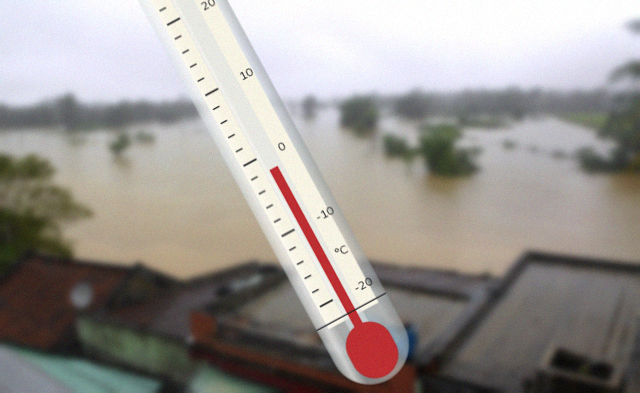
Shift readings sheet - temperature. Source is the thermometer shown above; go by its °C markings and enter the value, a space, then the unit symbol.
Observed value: -2 °C
